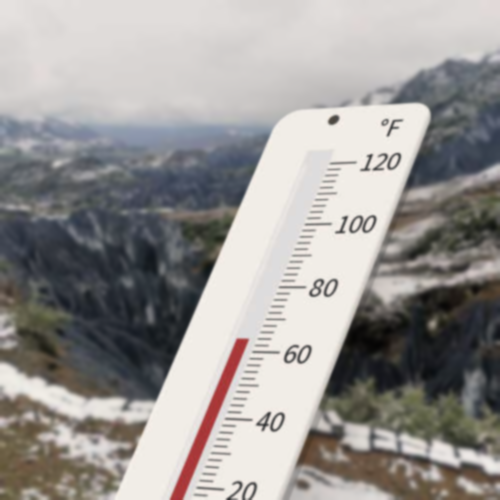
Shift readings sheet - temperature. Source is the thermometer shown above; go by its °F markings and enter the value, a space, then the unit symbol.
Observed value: 64 °F
